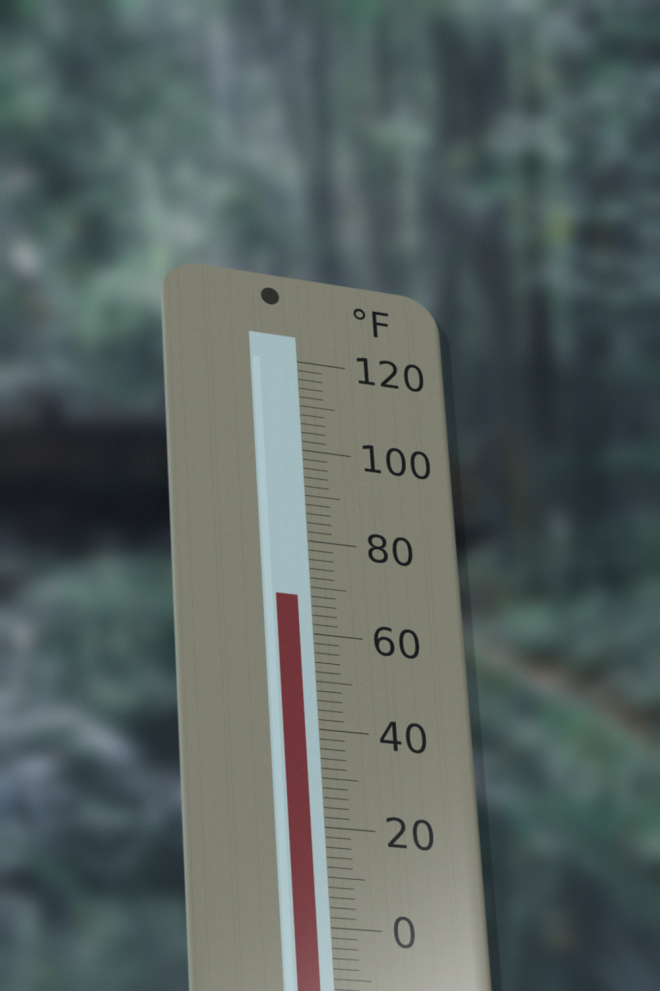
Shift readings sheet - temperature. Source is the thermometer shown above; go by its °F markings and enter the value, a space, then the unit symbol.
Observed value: 68 °F
